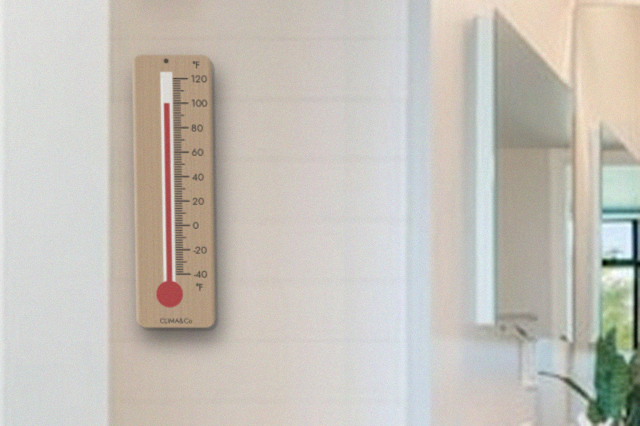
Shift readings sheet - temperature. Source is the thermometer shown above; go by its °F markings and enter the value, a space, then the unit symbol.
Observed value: 100 °F
